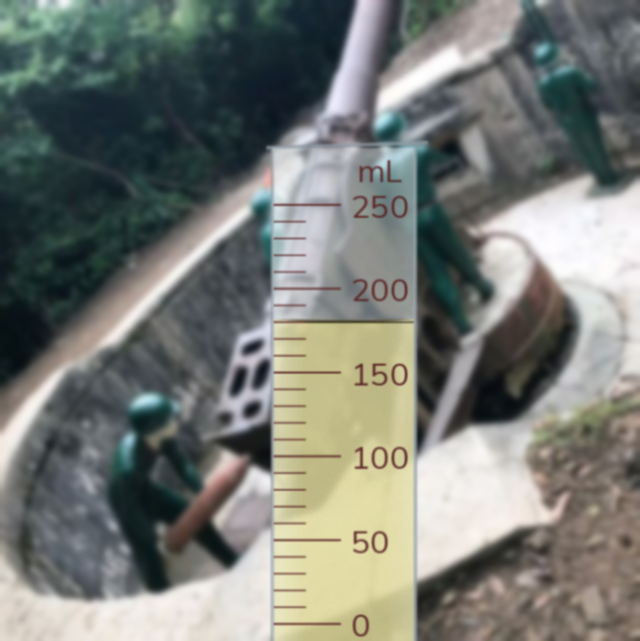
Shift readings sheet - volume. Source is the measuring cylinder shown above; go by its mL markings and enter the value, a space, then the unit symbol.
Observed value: 180 mL
